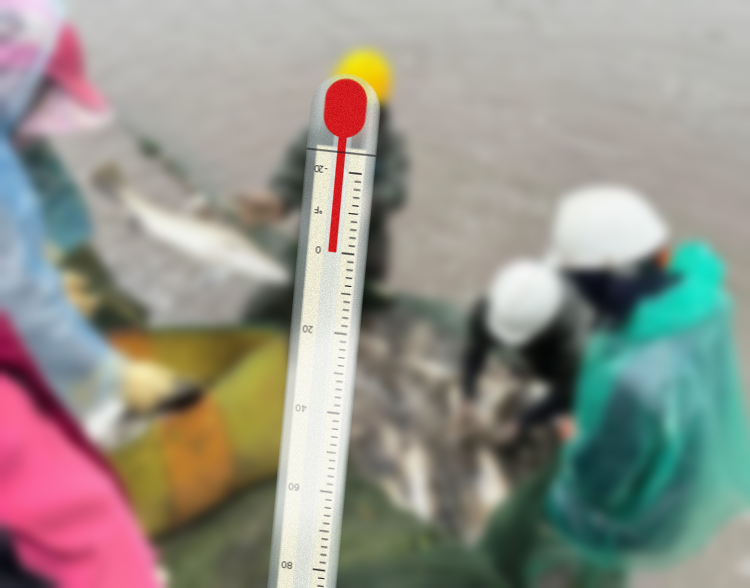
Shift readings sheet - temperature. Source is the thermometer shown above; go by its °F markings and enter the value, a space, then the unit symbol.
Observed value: 0 °F
